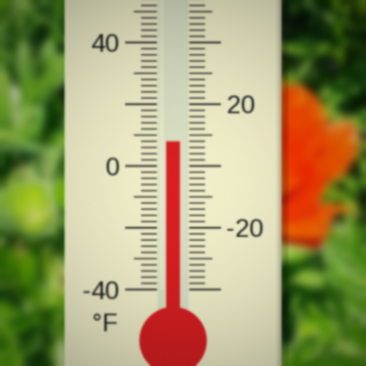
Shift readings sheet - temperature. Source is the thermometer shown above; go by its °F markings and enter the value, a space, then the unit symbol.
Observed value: 8 °F
